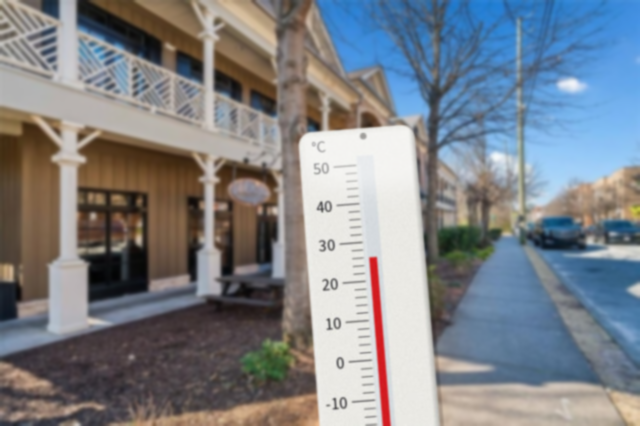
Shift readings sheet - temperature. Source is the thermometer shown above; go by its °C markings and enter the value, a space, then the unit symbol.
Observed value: 26 °C
